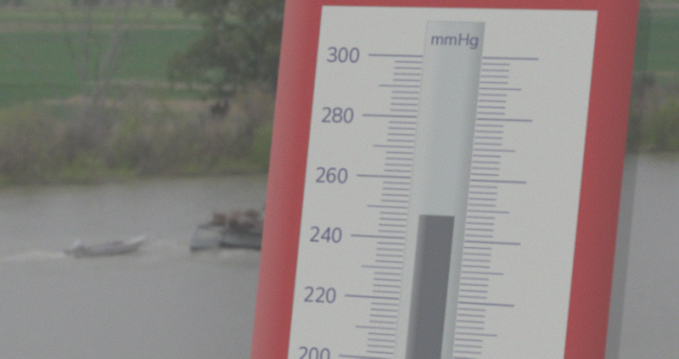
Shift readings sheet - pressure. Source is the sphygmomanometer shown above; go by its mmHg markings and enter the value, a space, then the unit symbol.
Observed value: 248 mmHg
